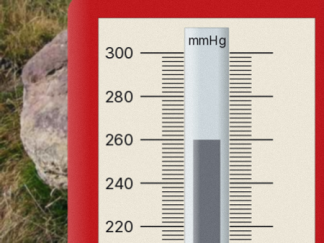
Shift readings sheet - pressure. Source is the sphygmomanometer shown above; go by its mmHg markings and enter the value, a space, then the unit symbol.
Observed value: 260 mmHg
